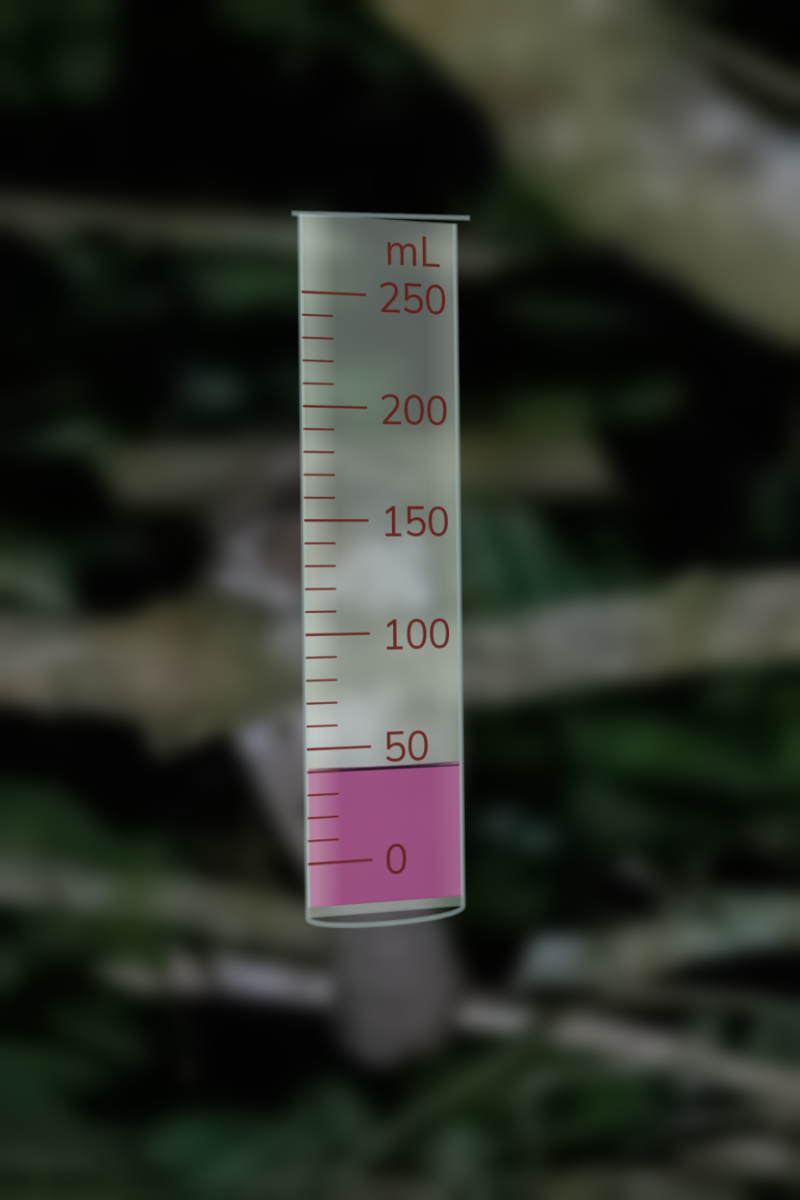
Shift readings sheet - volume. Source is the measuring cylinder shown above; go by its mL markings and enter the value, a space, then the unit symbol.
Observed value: 40 mL
